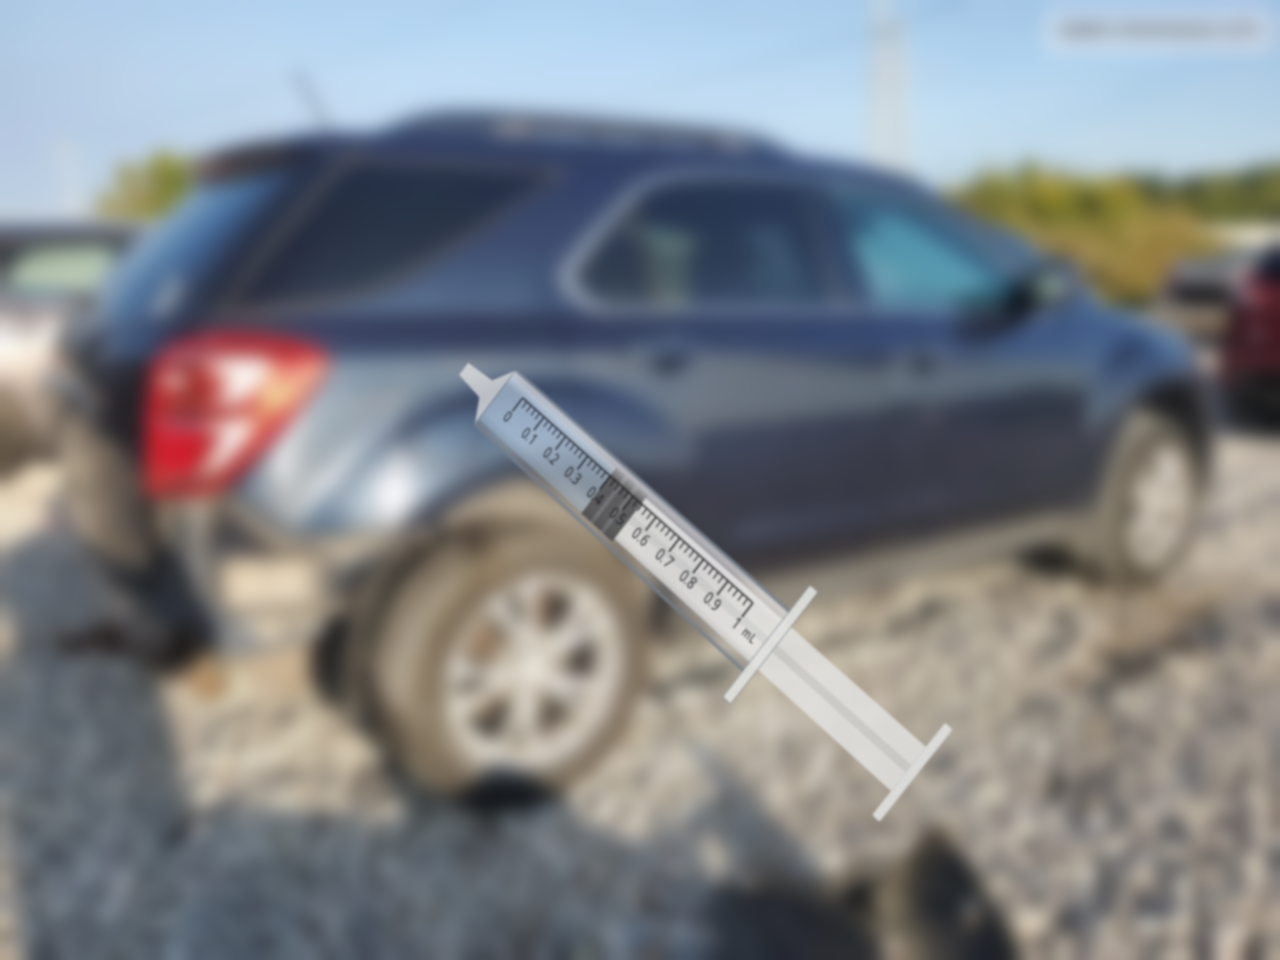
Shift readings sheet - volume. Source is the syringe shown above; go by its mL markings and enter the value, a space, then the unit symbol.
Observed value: 0.4 mL
